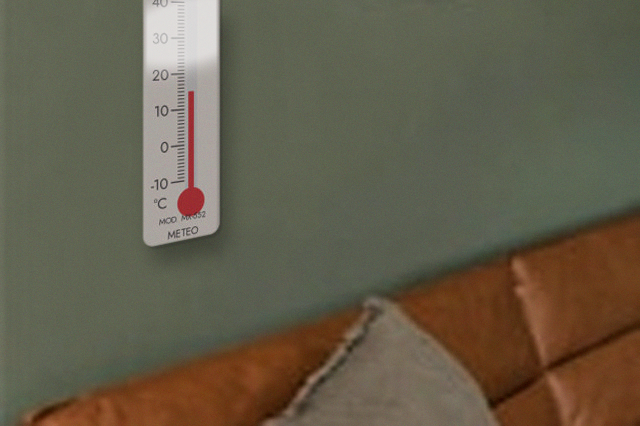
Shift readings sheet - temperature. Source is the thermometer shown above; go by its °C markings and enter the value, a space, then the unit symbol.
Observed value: 15 °C
